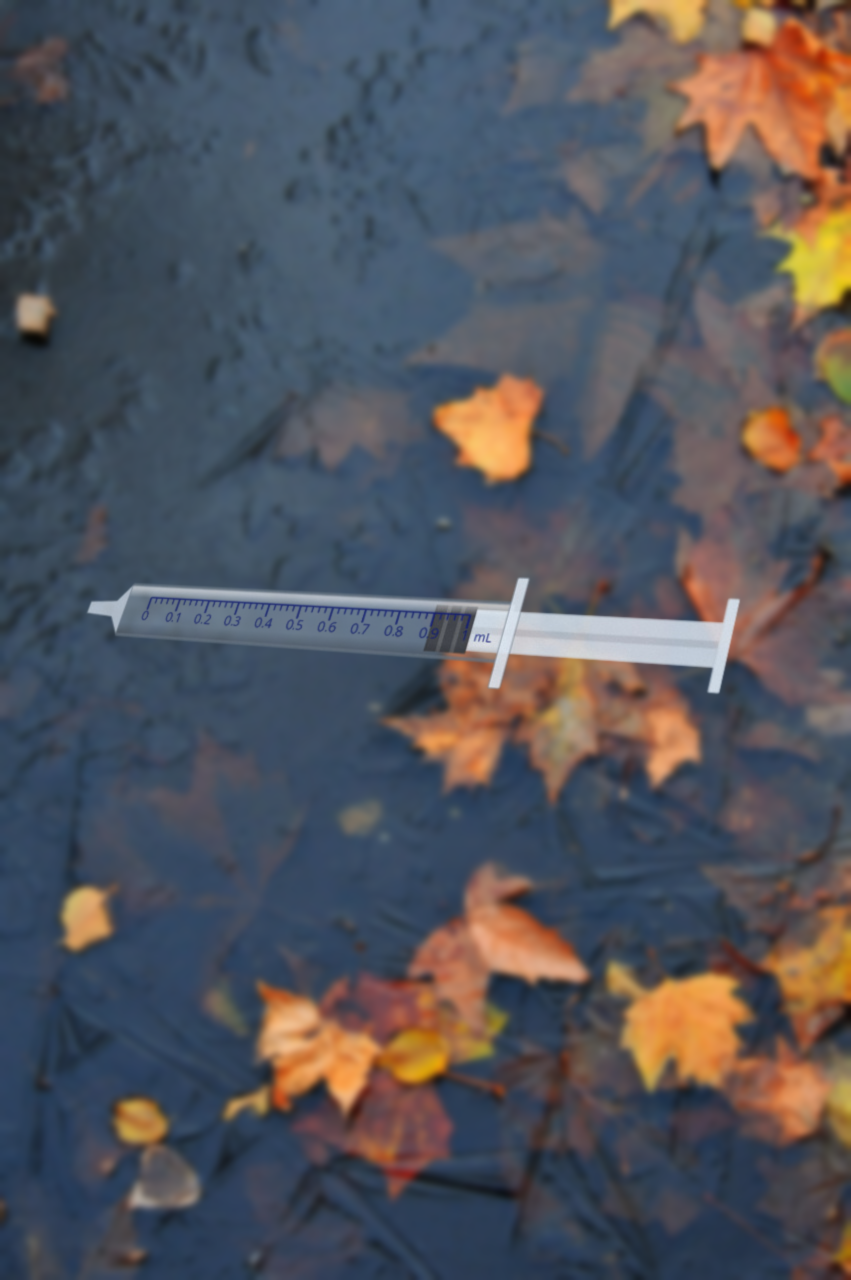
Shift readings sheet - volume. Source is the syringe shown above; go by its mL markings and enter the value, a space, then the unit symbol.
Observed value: 0.9 mL
